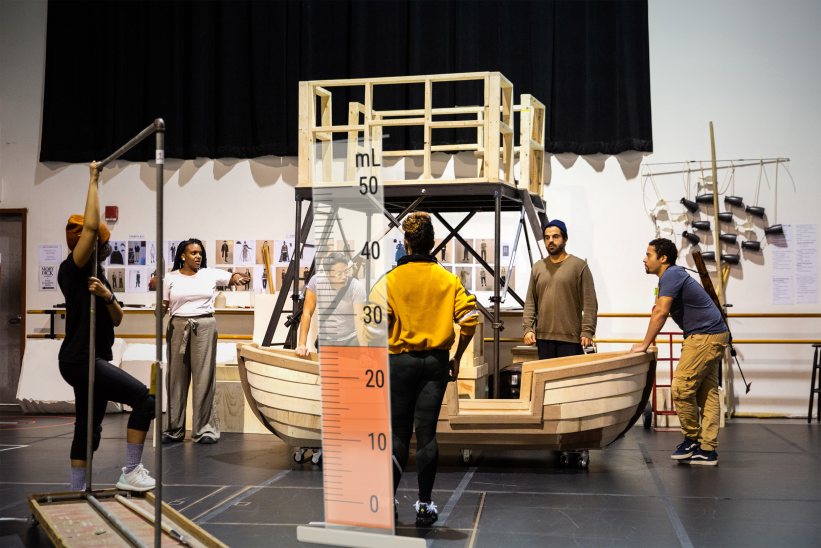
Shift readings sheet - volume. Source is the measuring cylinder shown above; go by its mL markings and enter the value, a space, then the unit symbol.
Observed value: 25 mL
